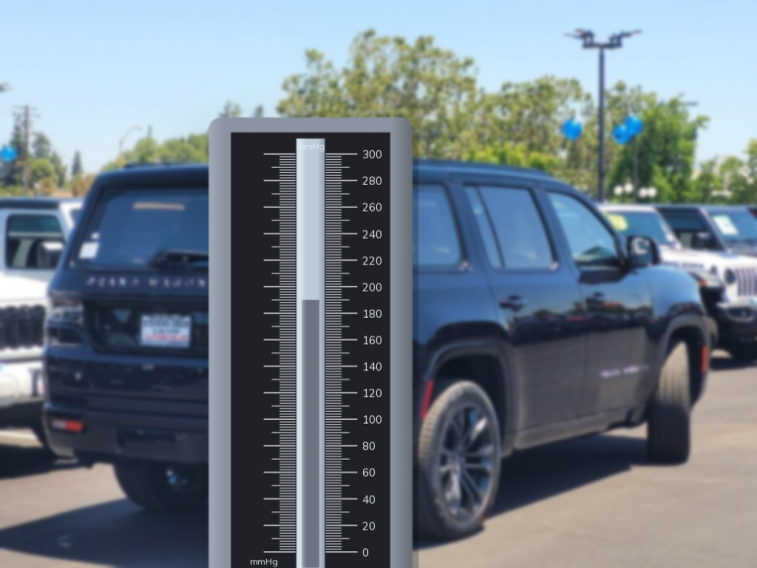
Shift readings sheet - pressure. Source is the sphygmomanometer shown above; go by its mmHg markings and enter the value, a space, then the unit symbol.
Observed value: 190 mmHg
